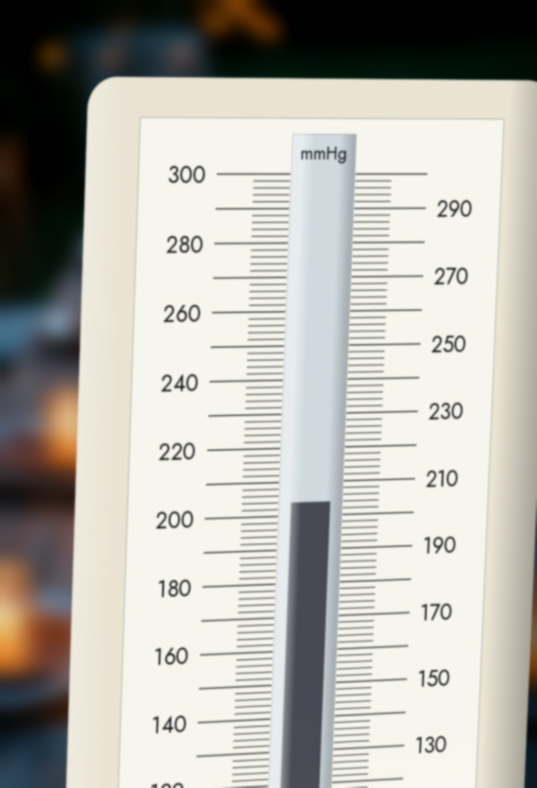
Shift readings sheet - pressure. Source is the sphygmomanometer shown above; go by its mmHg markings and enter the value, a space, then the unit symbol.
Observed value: 204 mmHg
